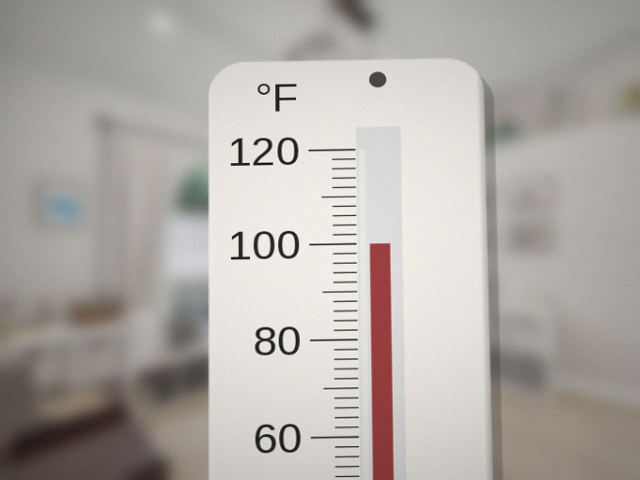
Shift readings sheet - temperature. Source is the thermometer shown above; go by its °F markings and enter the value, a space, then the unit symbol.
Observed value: 100 °F
